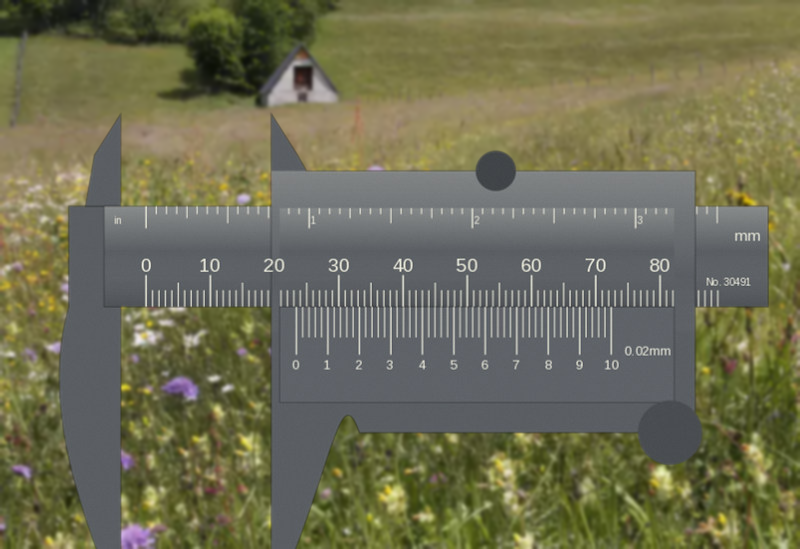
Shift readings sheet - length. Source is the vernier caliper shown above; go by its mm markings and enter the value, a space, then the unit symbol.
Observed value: 23.4 mm
